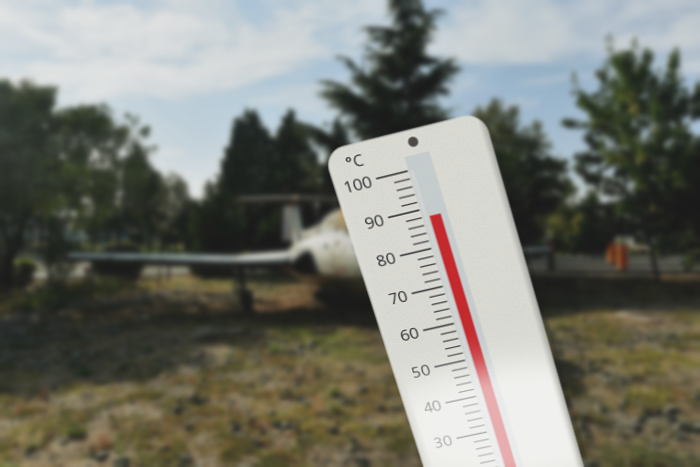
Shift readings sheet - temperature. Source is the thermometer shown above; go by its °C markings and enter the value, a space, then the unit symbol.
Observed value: 88 °C
